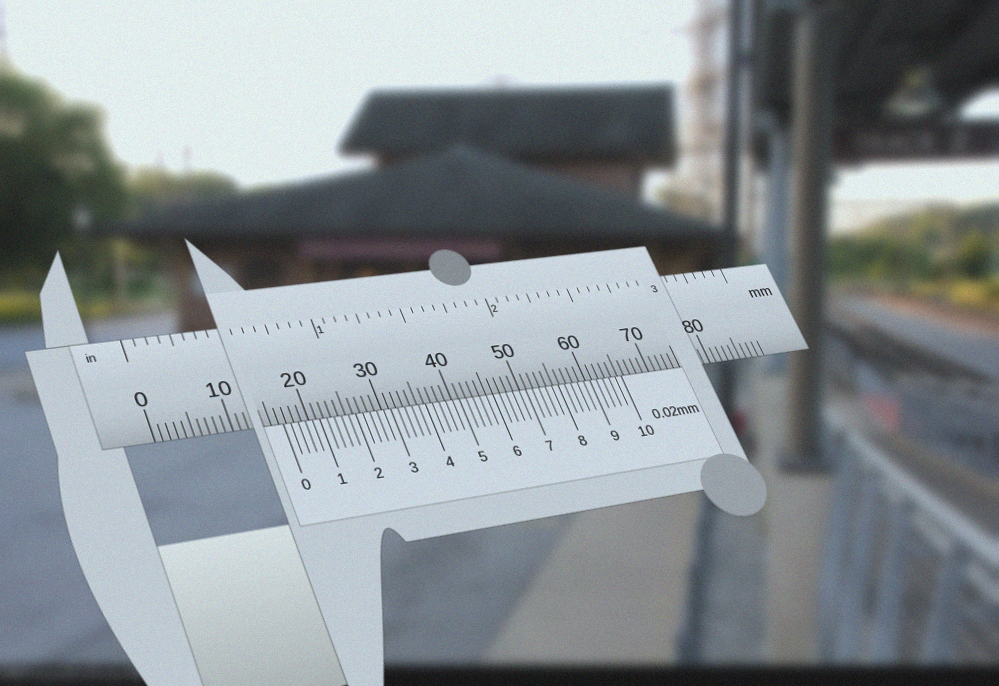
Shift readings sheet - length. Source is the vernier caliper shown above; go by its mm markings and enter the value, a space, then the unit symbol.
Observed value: 16.6 mm
